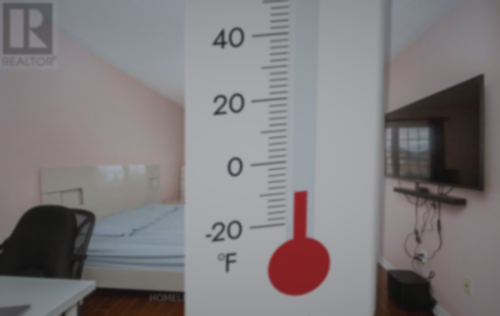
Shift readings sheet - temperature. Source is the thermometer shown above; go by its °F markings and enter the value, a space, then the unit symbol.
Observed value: -10 °F
